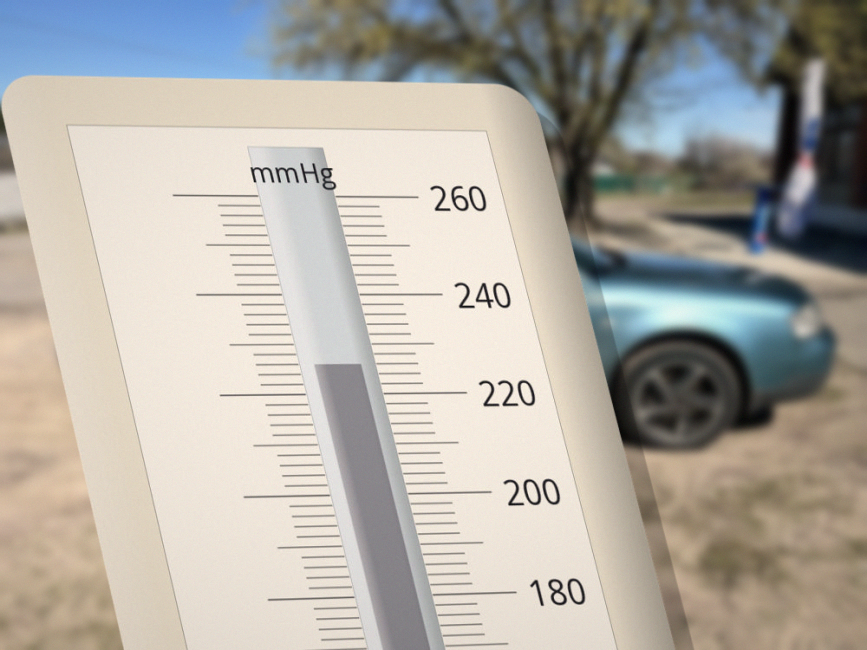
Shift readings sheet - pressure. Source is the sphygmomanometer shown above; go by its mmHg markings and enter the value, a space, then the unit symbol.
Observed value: 226 mmHg
